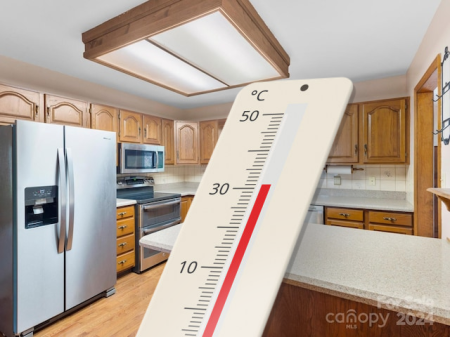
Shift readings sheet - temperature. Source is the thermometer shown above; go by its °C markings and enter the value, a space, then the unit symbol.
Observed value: 31 °C
